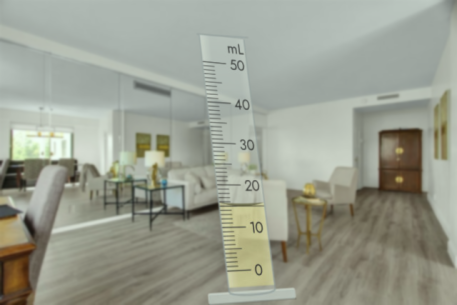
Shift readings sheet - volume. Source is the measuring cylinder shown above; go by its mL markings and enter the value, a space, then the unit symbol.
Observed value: 15 mL
